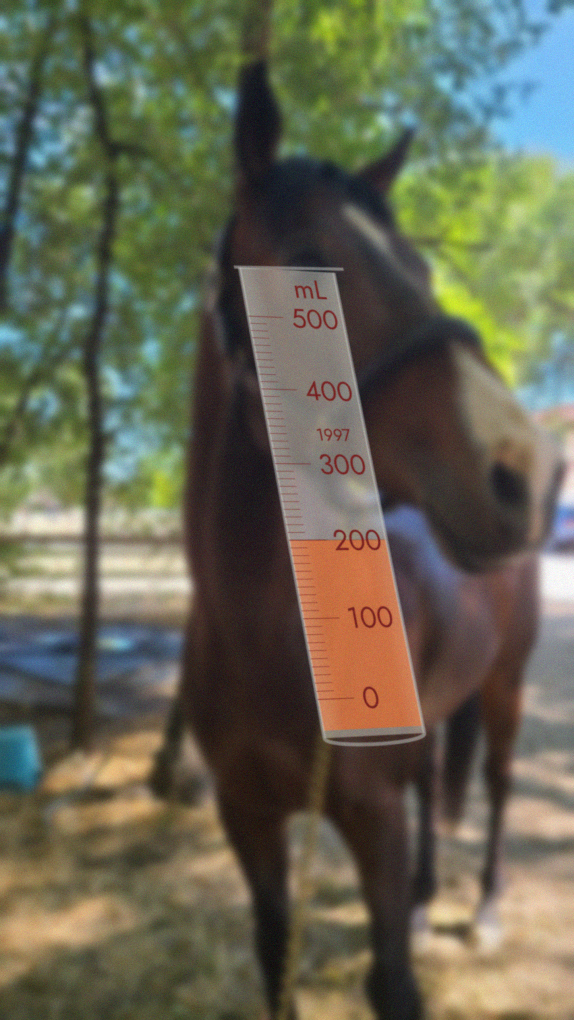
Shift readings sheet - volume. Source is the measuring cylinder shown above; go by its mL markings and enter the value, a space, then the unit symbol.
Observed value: 200 mL
